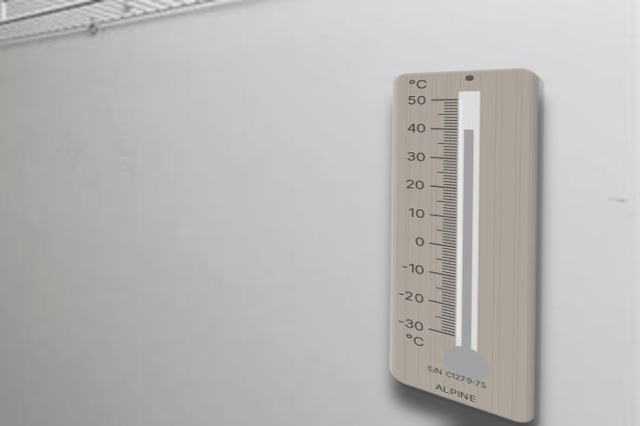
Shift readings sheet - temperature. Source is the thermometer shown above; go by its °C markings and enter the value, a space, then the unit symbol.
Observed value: 40 °C
